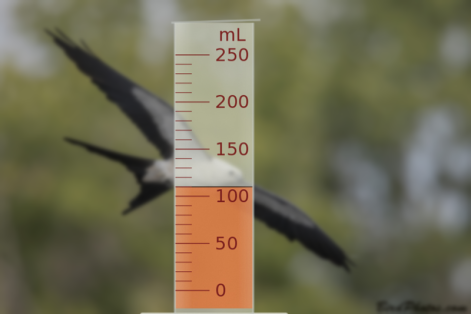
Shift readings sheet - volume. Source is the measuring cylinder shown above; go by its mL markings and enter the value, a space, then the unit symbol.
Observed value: 110 mL
